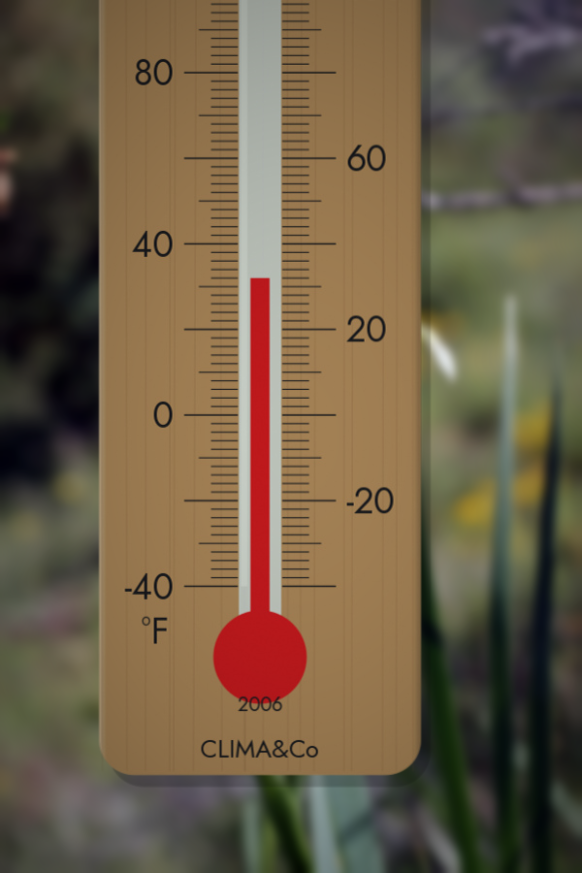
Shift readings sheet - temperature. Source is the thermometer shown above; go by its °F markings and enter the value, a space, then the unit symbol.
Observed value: 32 °F
